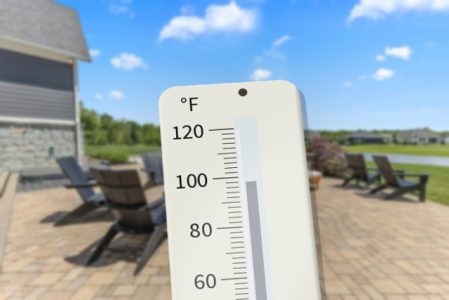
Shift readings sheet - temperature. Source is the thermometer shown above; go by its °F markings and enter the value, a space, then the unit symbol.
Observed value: 98 °F
